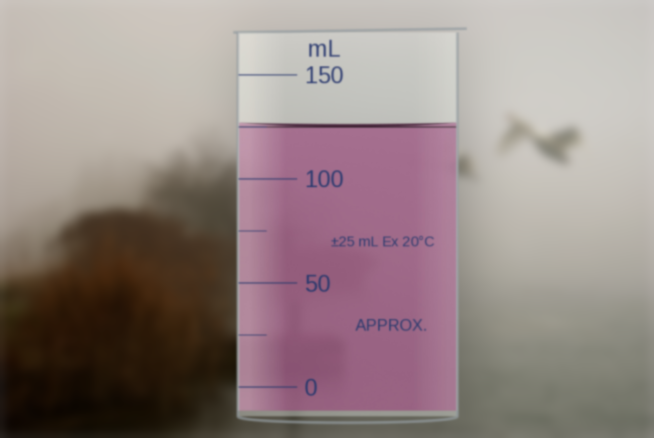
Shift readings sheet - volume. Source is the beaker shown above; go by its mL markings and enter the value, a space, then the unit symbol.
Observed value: 125 mL
